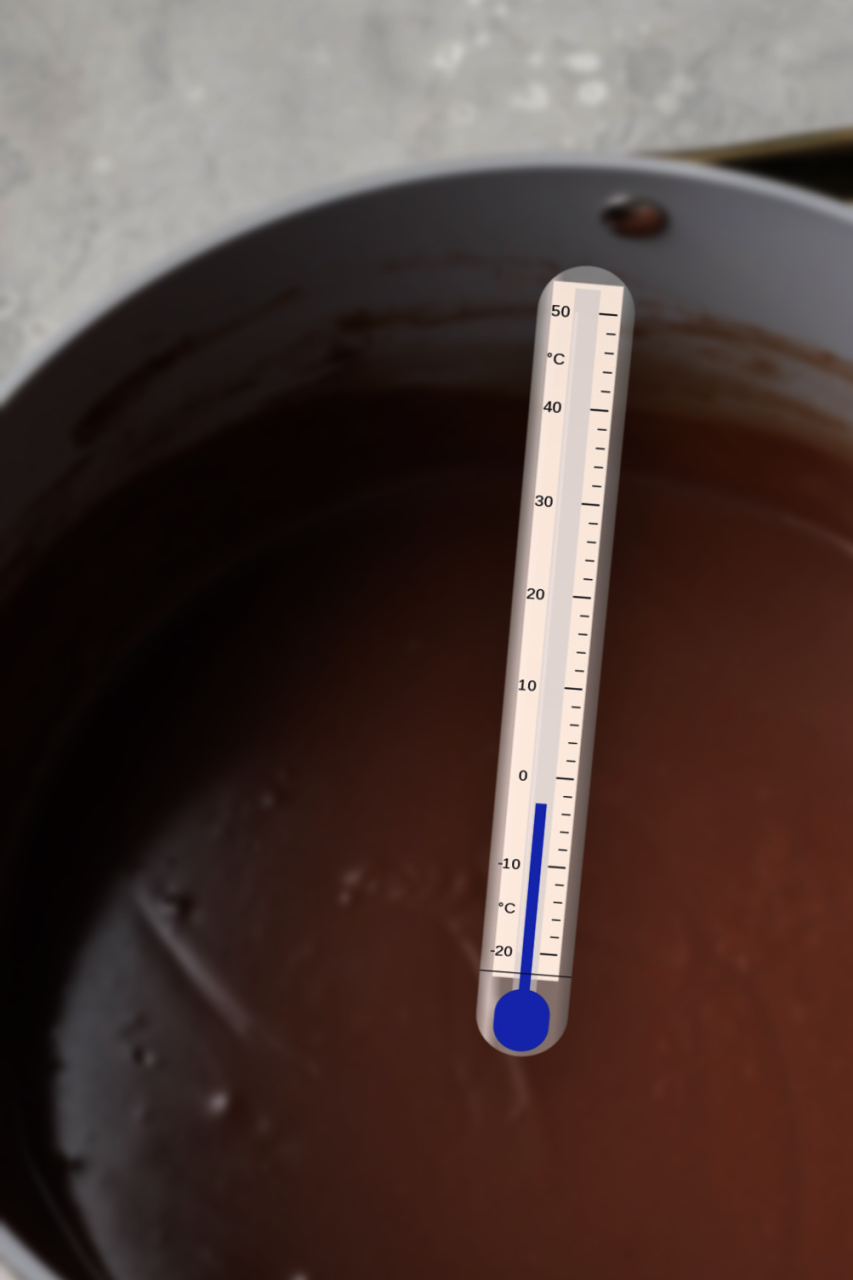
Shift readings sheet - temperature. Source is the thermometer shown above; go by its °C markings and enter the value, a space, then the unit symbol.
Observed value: -3 °C
